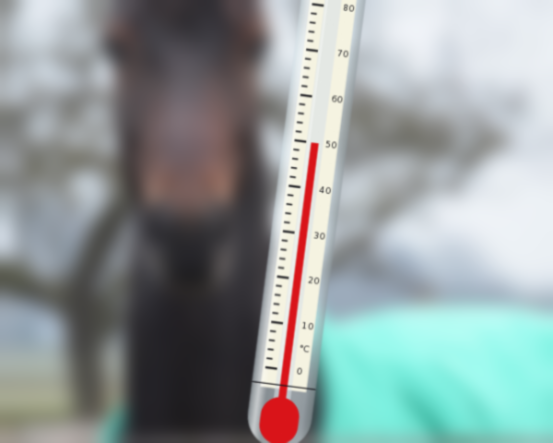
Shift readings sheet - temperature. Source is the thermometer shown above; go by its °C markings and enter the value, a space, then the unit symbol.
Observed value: 50 °C
